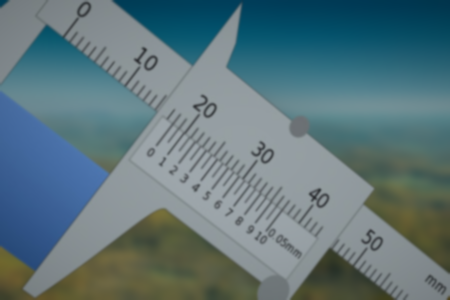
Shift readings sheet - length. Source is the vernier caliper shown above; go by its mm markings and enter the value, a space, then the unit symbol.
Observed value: 18.0 mm
